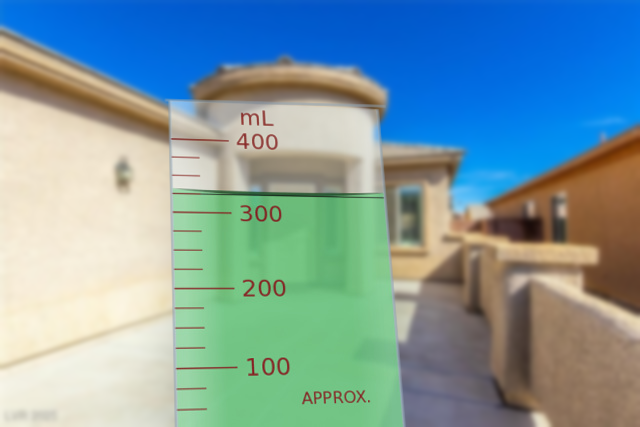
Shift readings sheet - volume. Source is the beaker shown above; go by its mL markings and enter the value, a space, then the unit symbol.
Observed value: 325 mL
